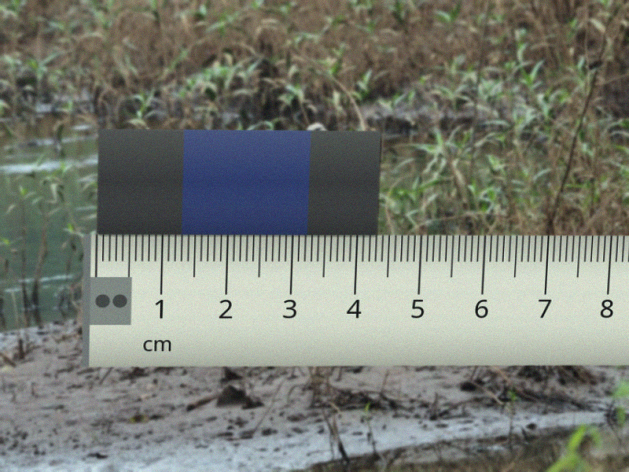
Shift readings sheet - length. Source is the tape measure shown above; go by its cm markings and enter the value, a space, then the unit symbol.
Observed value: 4.3 cm
